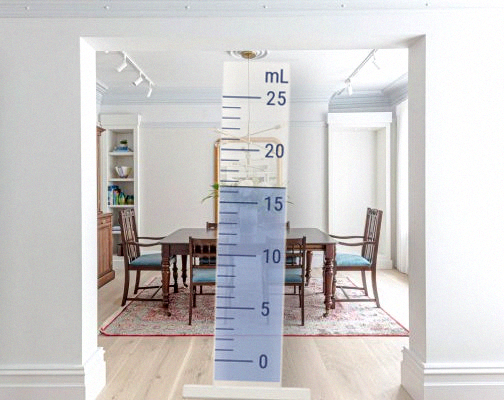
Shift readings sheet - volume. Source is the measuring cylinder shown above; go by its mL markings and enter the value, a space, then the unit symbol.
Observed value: 16.5 mL
